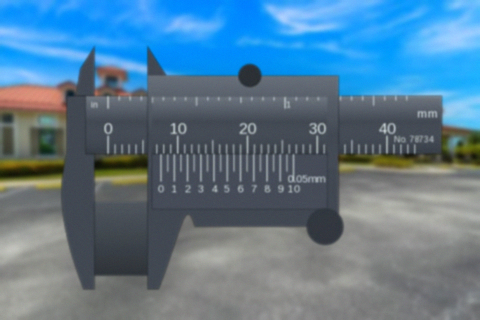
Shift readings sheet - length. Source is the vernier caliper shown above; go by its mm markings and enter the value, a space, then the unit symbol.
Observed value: 7.6 mm
